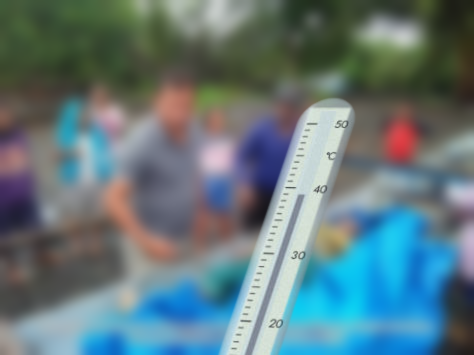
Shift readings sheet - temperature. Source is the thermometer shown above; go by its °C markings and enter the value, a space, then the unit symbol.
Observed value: 39 °C
